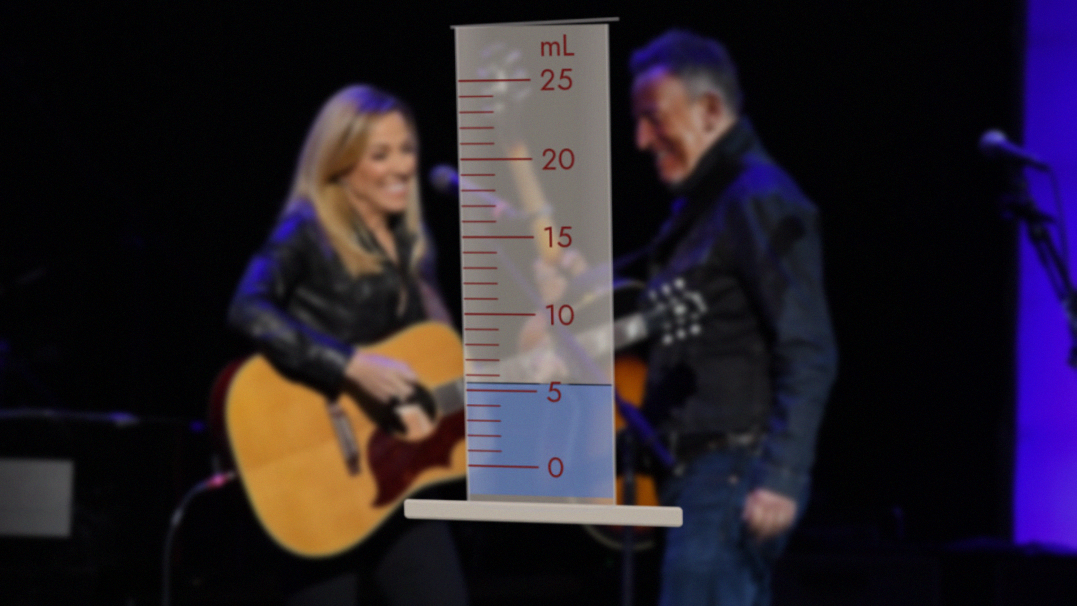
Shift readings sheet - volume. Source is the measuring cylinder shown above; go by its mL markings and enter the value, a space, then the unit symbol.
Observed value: 5.5 mL
